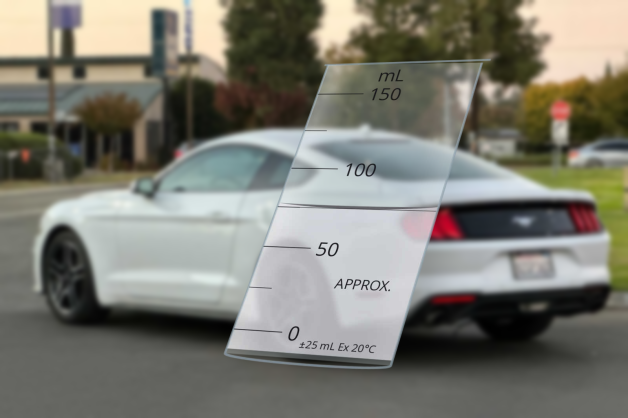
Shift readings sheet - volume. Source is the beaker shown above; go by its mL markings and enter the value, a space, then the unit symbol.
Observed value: 75 mL
